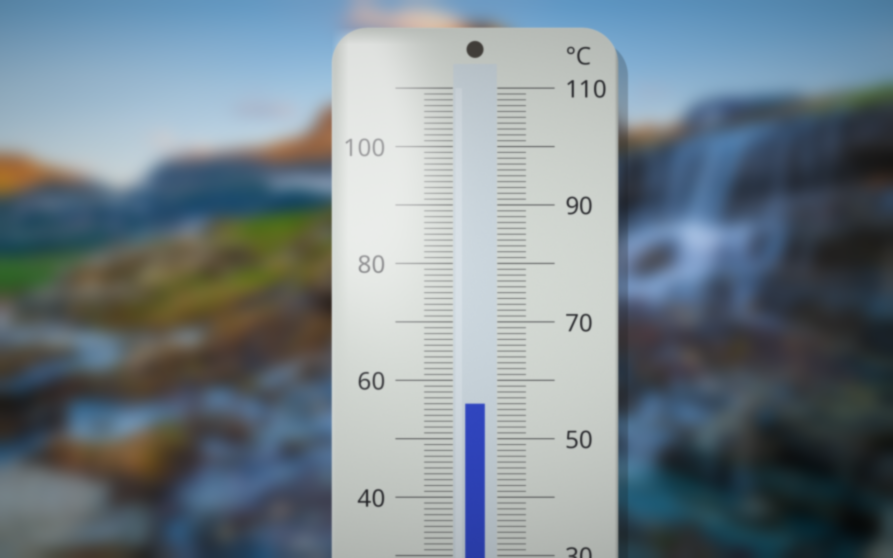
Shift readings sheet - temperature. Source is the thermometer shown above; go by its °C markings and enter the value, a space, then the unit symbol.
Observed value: 56 °C
